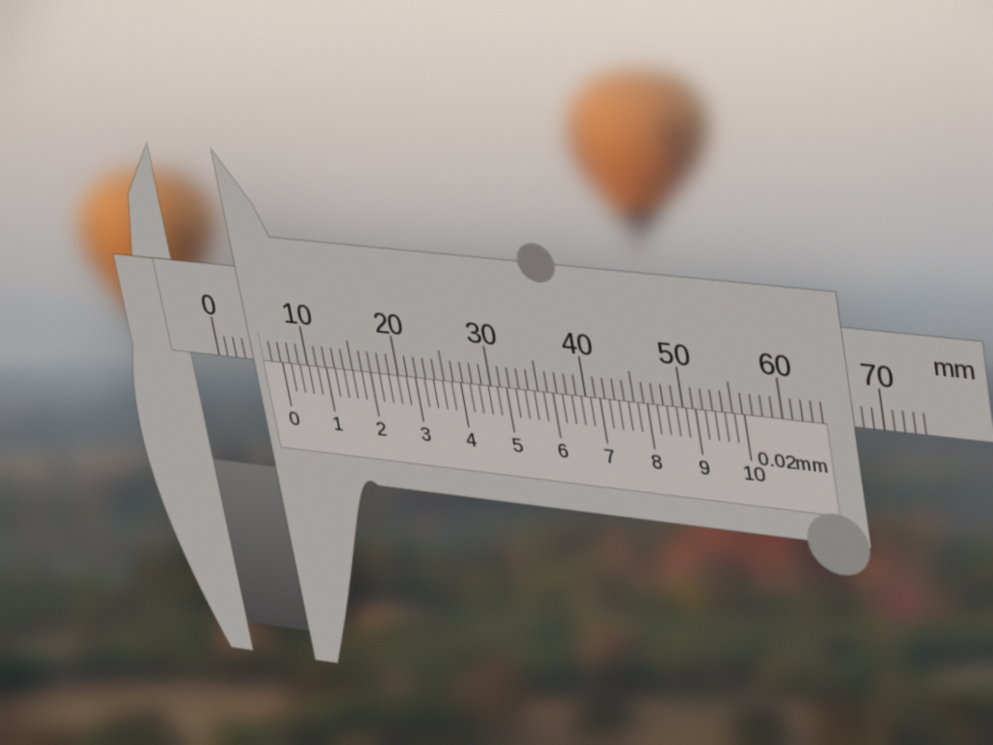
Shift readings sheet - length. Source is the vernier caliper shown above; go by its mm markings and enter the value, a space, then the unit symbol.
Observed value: 7.2 mm
